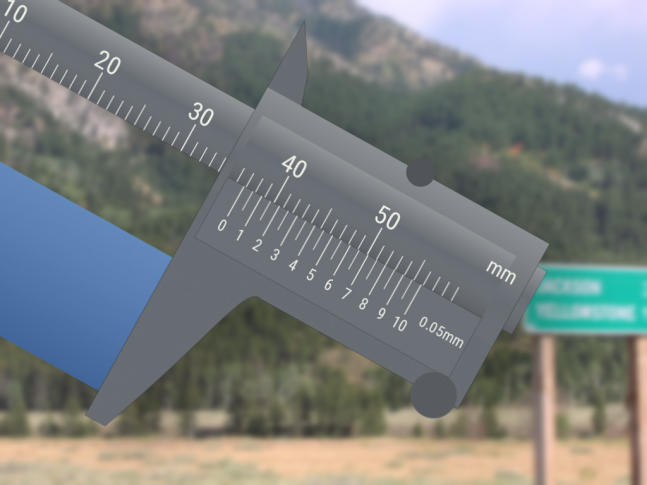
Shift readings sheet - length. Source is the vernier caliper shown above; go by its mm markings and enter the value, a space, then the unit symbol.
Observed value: 36.8 mm
